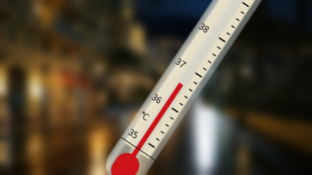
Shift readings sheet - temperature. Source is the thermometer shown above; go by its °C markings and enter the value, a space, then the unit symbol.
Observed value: 36.6 °C
